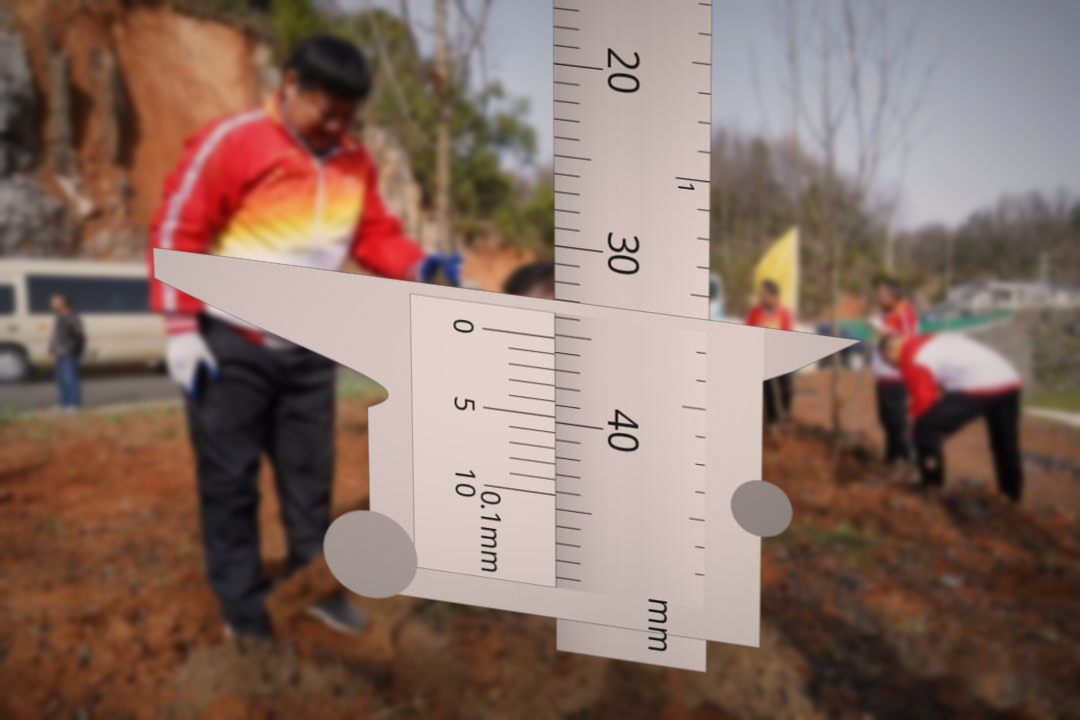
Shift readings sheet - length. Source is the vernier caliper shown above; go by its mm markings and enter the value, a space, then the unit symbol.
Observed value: 35.2 mm
